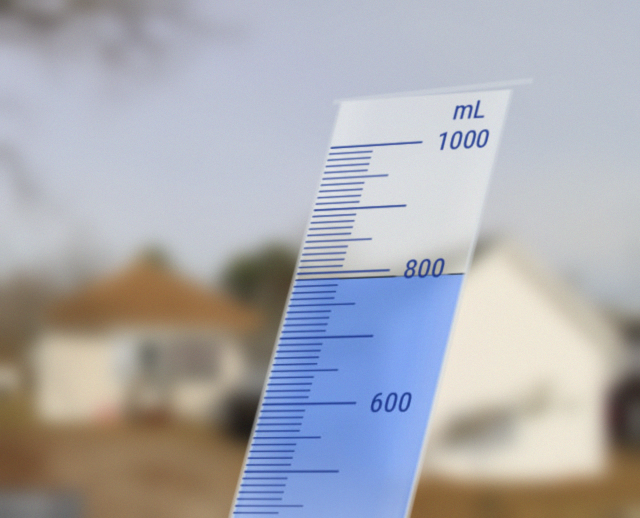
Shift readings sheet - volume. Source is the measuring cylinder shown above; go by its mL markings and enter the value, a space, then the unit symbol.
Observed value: 790 mL
